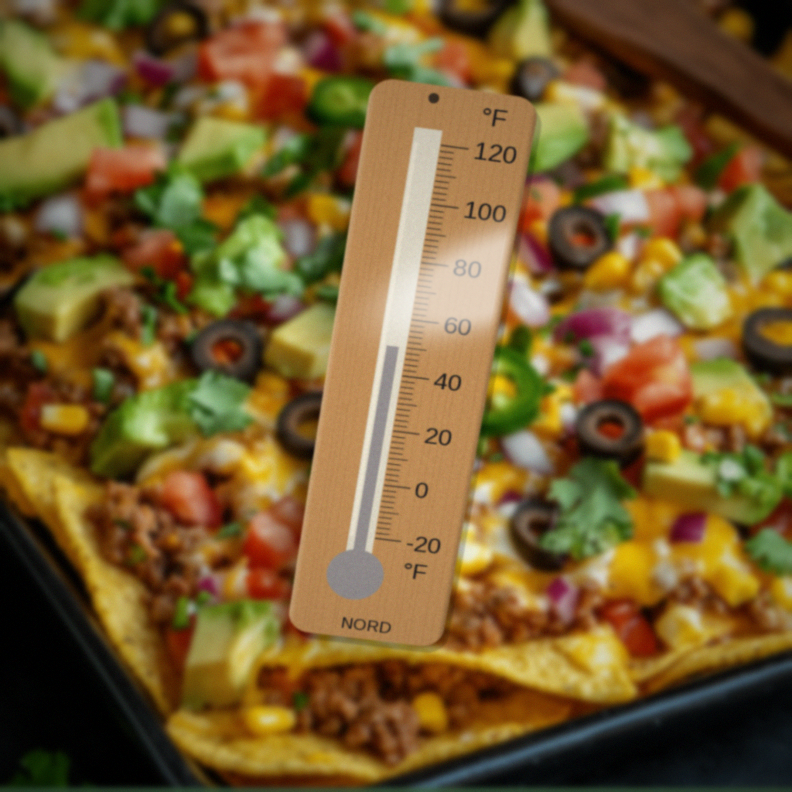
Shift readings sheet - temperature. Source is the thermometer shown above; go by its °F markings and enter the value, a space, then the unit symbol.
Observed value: 50 °F
